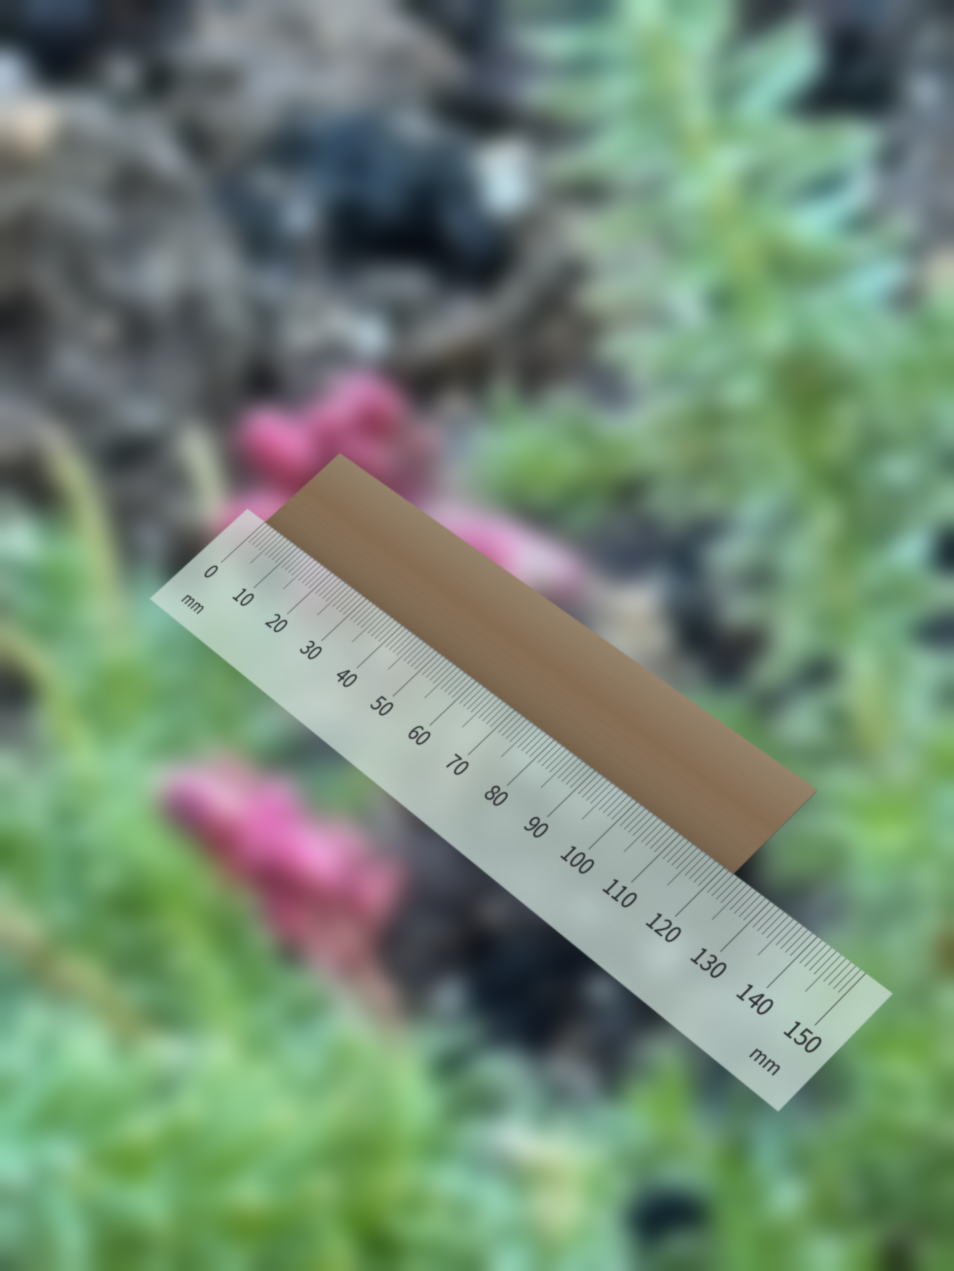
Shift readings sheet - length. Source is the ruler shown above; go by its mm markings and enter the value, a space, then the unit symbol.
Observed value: 122 mm
